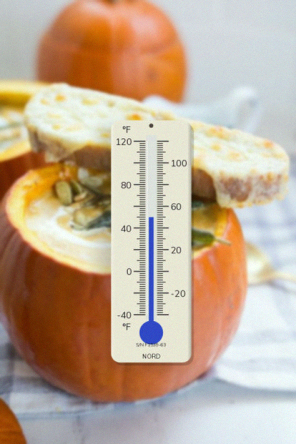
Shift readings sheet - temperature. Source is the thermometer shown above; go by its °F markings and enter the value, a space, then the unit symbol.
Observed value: 50 °F
